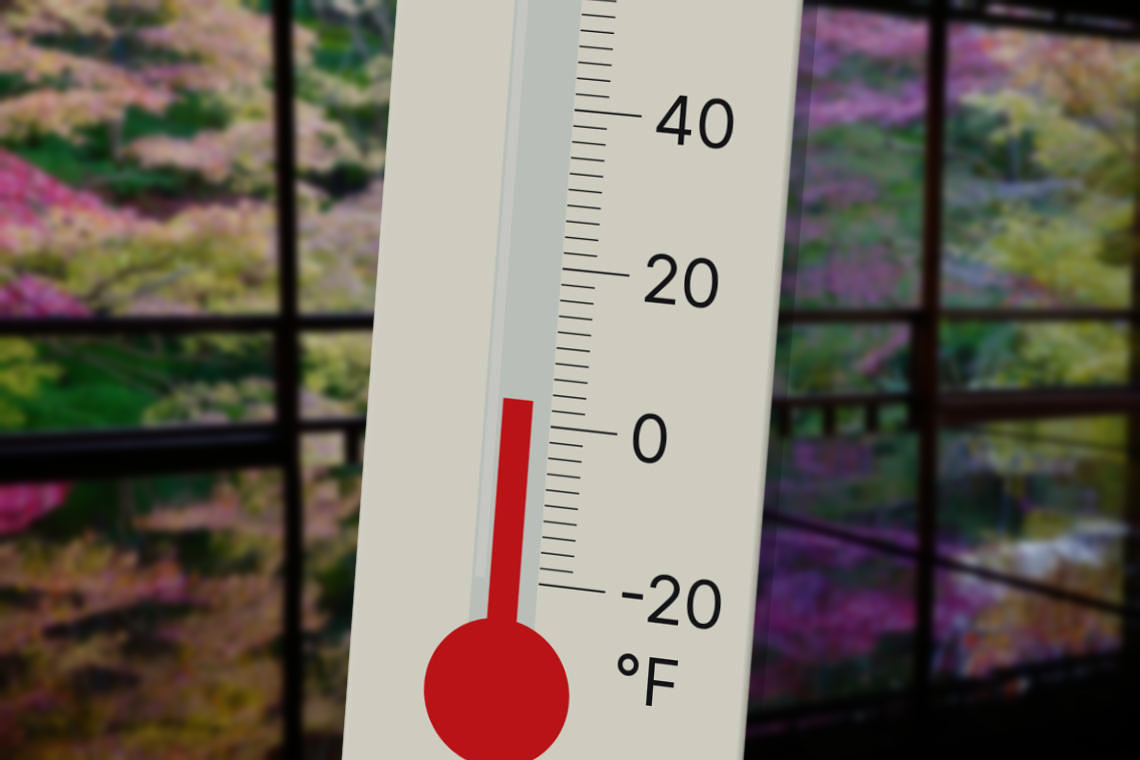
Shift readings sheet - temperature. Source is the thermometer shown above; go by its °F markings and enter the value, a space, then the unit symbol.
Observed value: 3 °F
